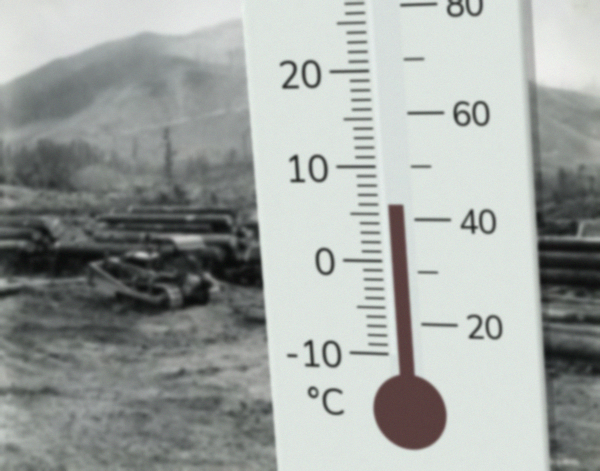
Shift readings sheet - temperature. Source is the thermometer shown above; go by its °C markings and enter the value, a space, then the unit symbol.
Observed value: 6 °C
